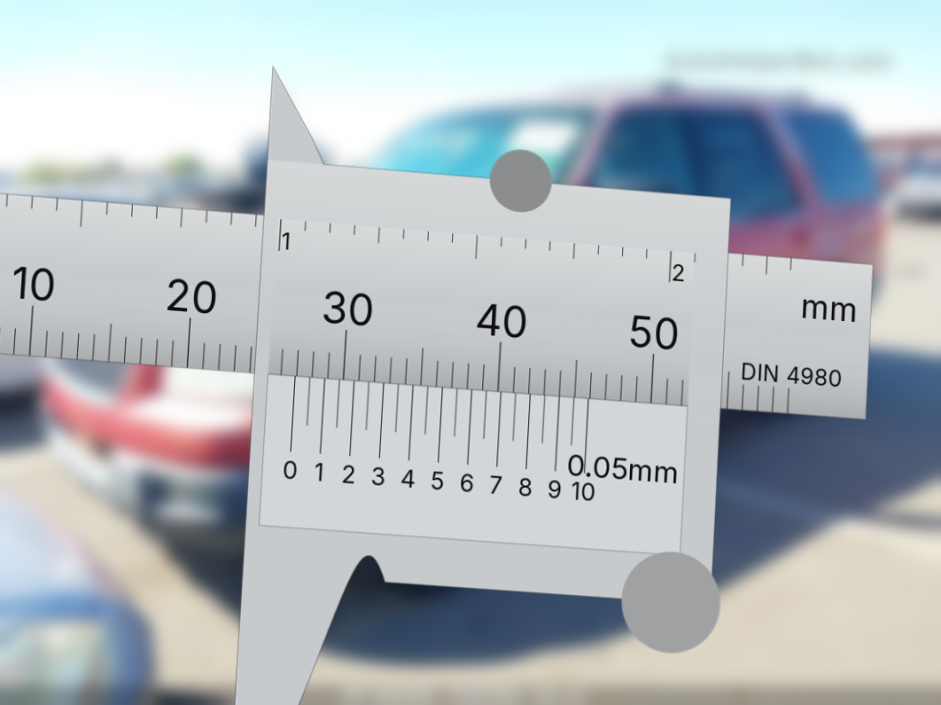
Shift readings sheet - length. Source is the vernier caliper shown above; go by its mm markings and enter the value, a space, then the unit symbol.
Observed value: 26.9 mm
